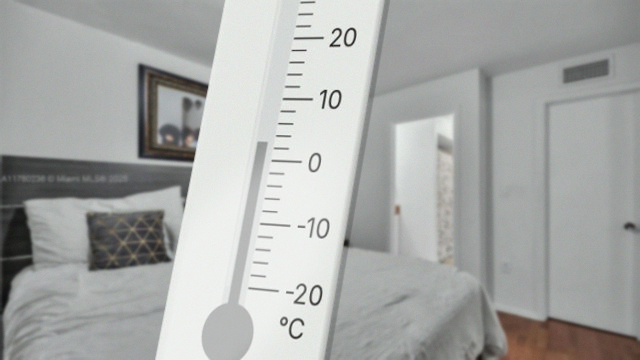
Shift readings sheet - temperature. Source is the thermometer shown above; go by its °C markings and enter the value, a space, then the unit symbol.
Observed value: 3 °C
